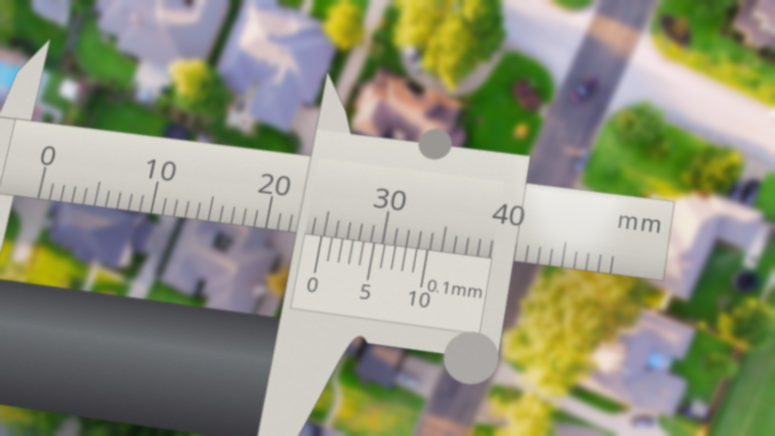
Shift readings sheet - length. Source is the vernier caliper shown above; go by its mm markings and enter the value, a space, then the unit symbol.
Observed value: 24.8 mm
